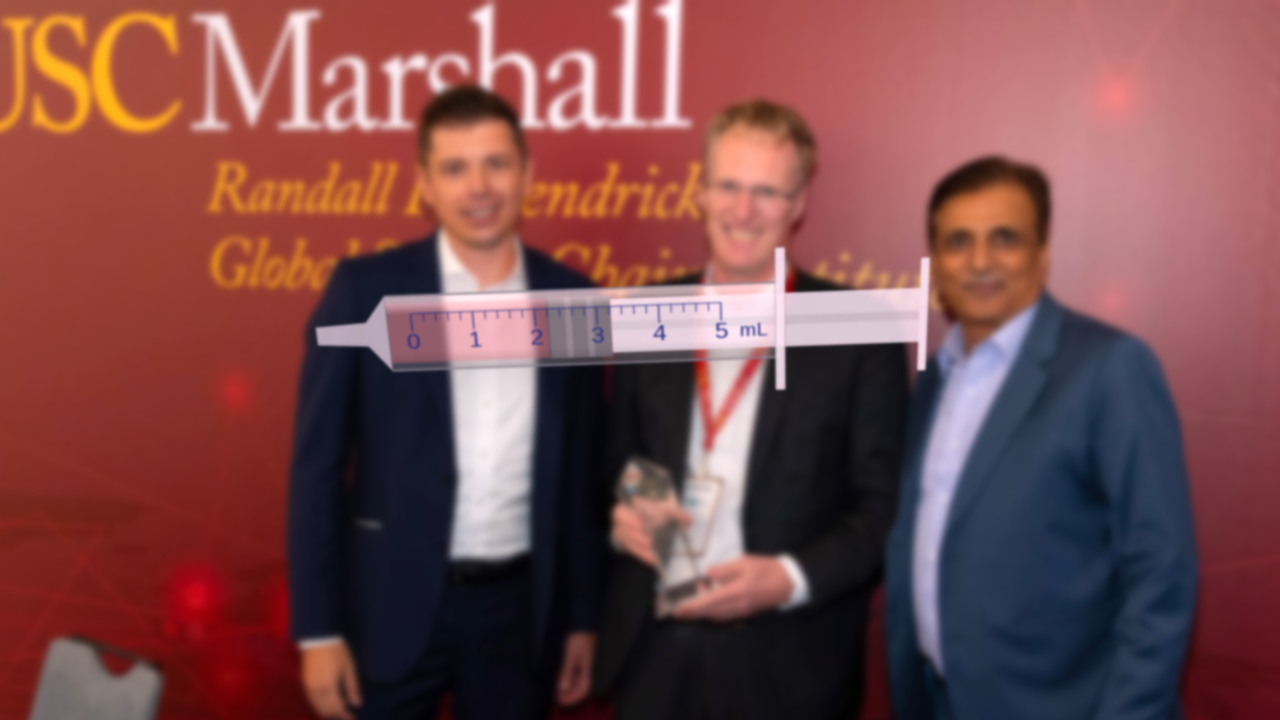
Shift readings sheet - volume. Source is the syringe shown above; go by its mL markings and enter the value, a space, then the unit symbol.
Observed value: 2.2 mL
